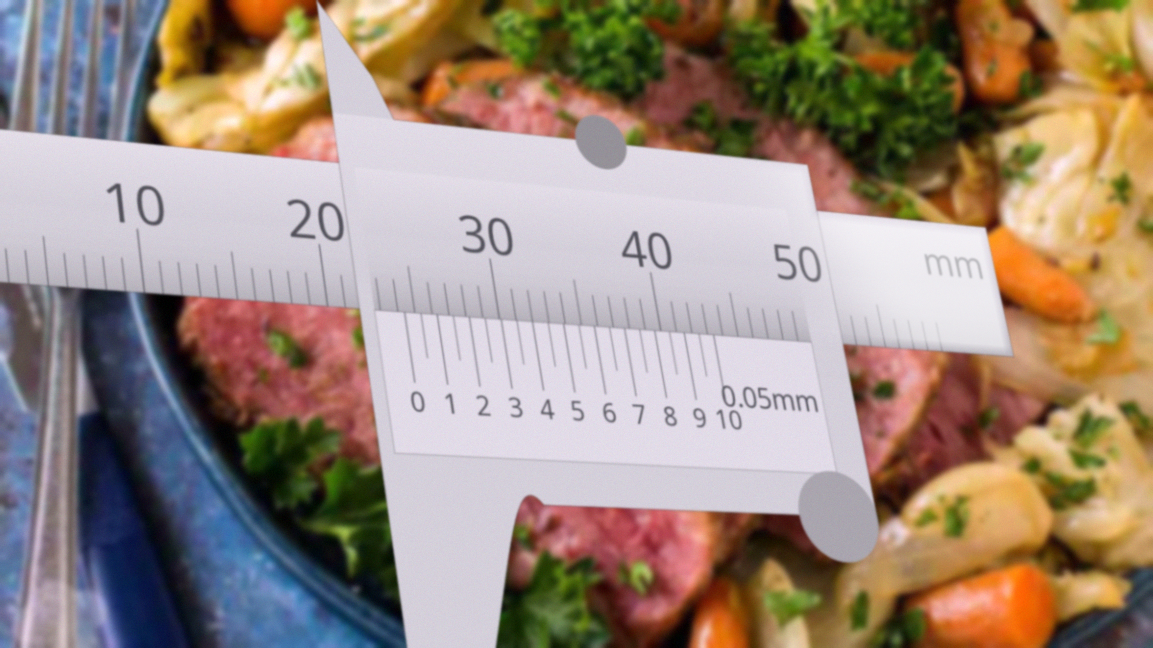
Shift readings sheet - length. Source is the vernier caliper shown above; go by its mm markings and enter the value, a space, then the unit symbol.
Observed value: 24.4 mm
